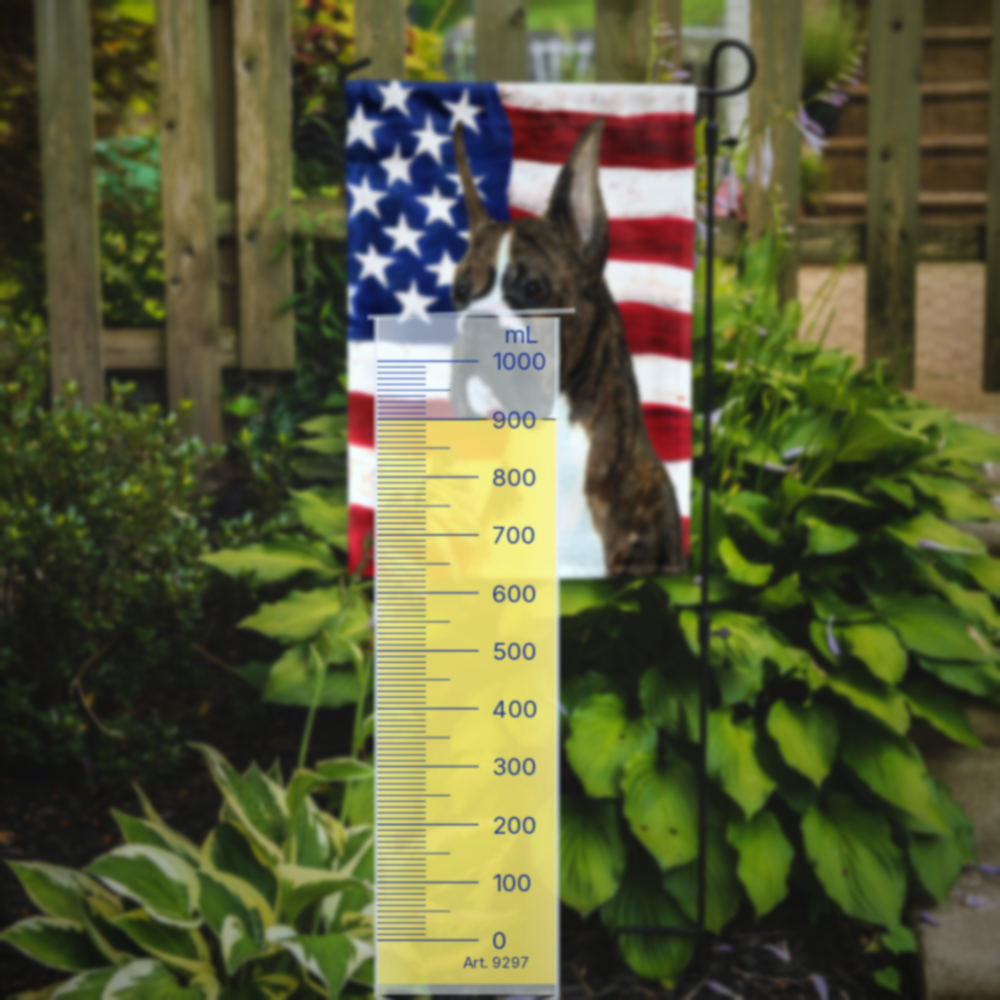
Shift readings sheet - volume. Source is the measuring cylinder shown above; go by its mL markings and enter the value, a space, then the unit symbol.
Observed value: 900 mL
